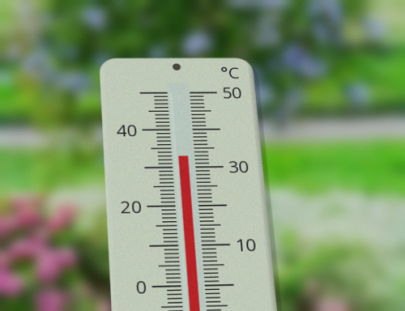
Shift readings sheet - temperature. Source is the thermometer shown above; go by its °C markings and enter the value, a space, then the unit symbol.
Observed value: 33 °C
